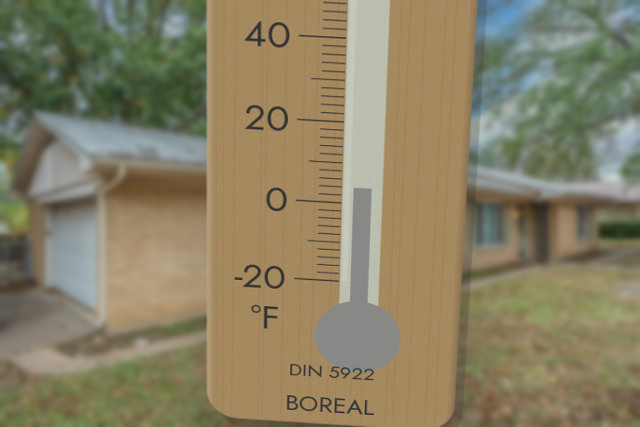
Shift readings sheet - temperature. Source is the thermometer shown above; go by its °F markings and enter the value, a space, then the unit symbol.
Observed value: 4 °F
